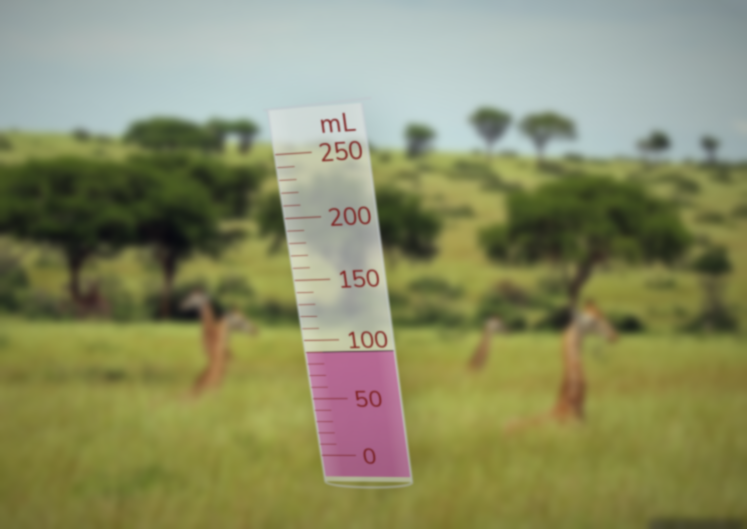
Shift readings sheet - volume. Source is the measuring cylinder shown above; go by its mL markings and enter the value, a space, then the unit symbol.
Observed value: 90 mL
